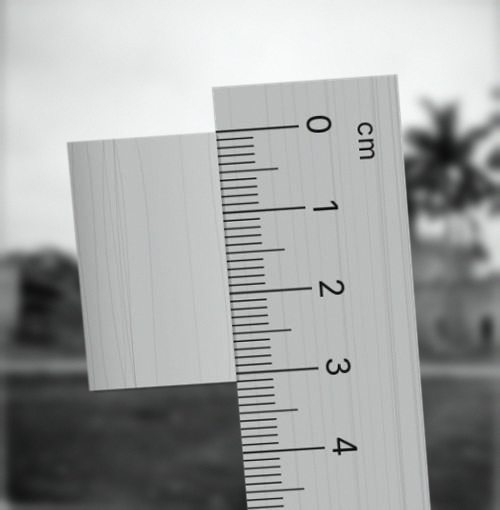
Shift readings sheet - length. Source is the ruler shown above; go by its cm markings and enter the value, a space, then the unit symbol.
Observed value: 3.1 cm
